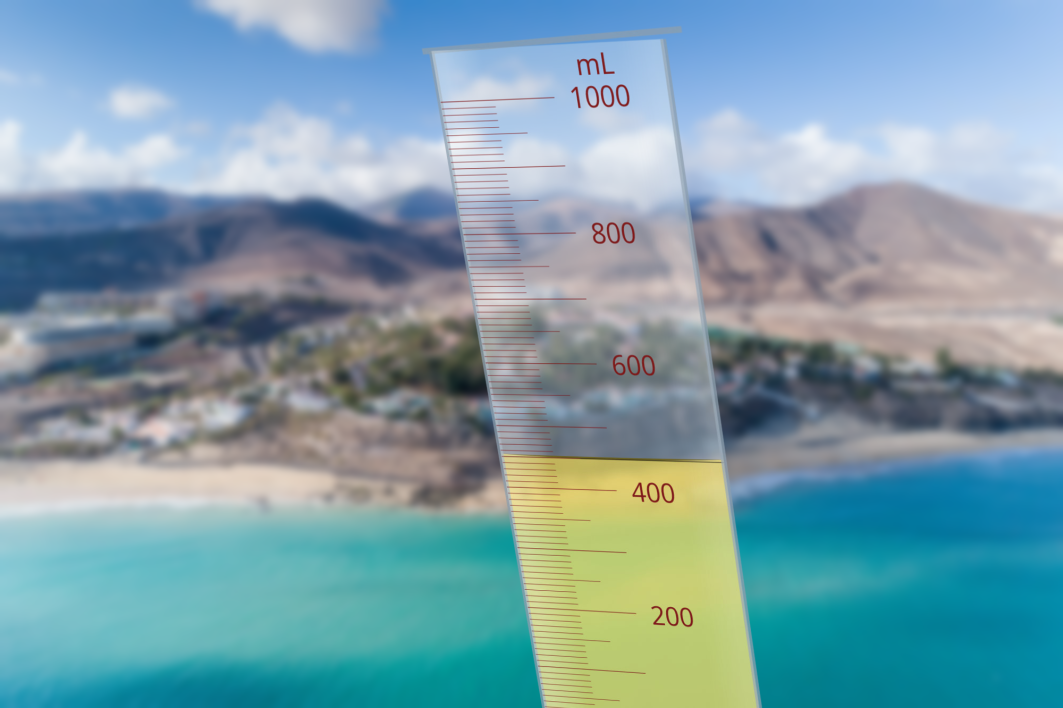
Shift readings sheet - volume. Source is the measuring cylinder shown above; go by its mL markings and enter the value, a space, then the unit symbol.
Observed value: 450 mL
